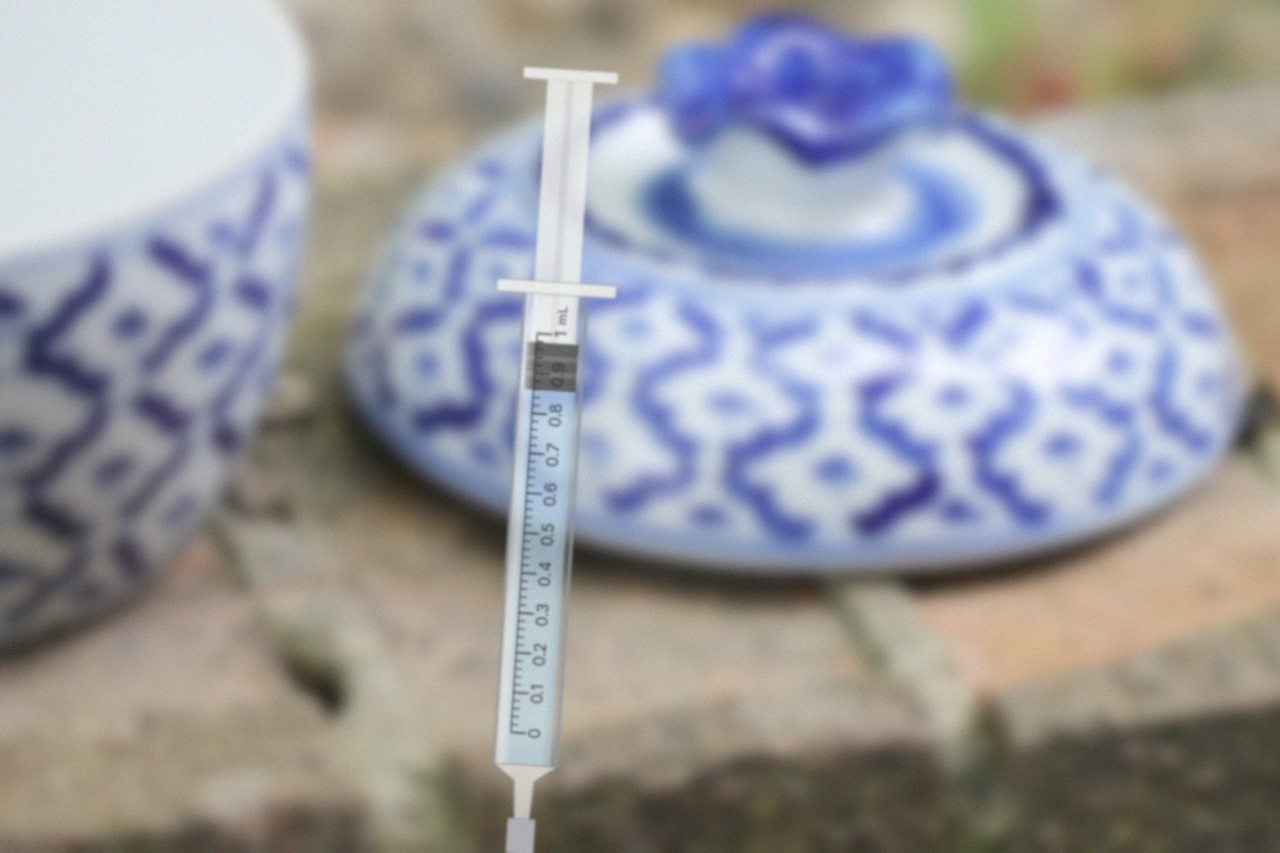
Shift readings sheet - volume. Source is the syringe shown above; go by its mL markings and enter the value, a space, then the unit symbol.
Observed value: 0.86 mL
